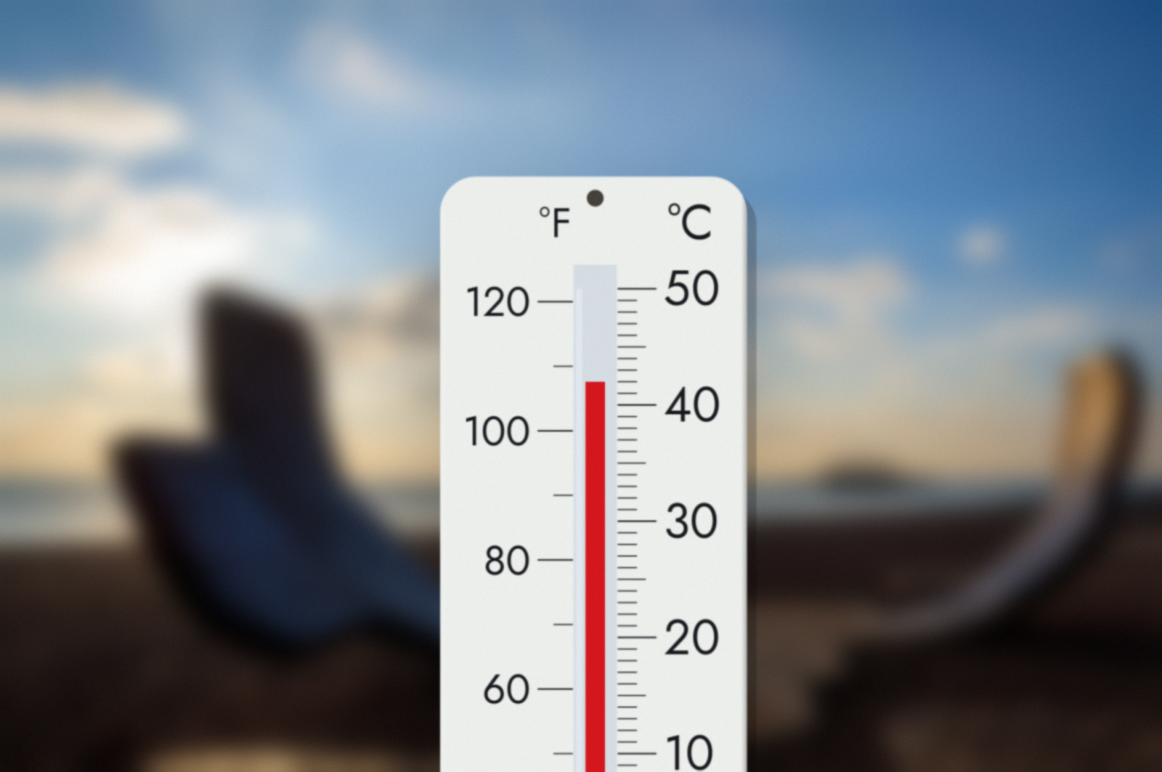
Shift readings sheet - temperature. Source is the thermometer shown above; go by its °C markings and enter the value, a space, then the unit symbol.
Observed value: 42 °C
